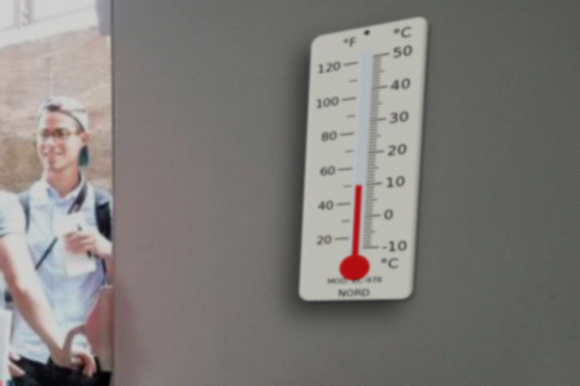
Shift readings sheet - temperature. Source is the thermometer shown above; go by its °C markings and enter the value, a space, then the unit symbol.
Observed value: 10 °C
